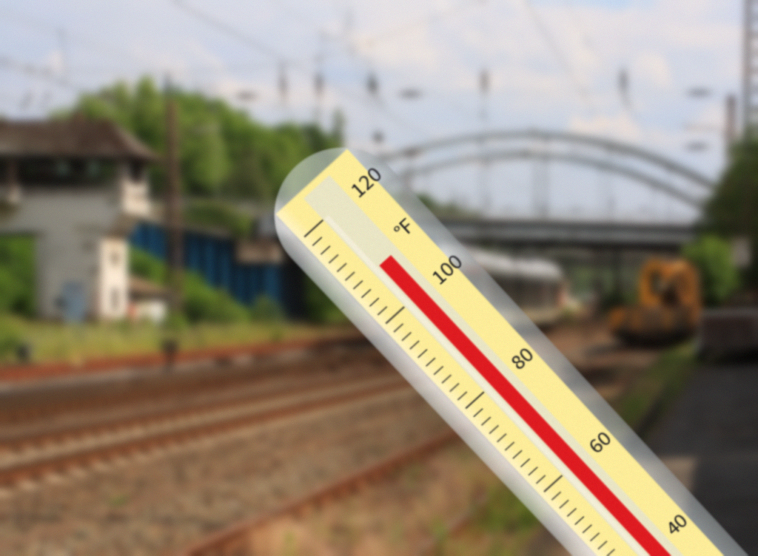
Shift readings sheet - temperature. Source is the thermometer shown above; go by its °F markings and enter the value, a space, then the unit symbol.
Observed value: 108 °F
